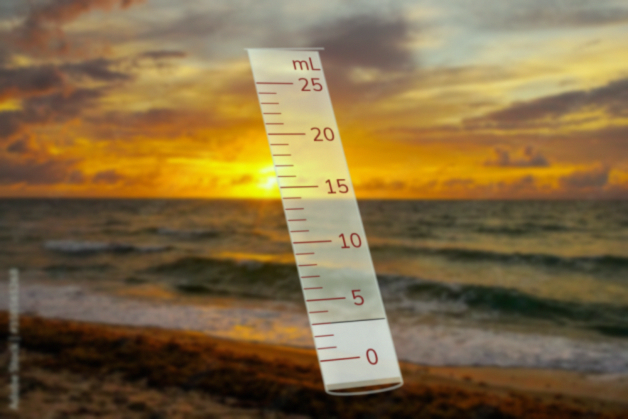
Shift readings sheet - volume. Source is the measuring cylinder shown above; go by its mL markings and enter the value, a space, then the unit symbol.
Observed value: 3 mL
